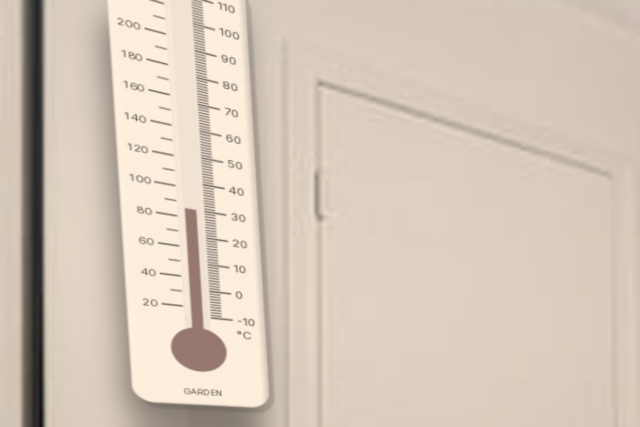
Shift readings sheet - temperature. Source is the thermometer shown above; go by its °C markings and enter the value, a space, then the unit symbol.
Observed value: 30 °C
